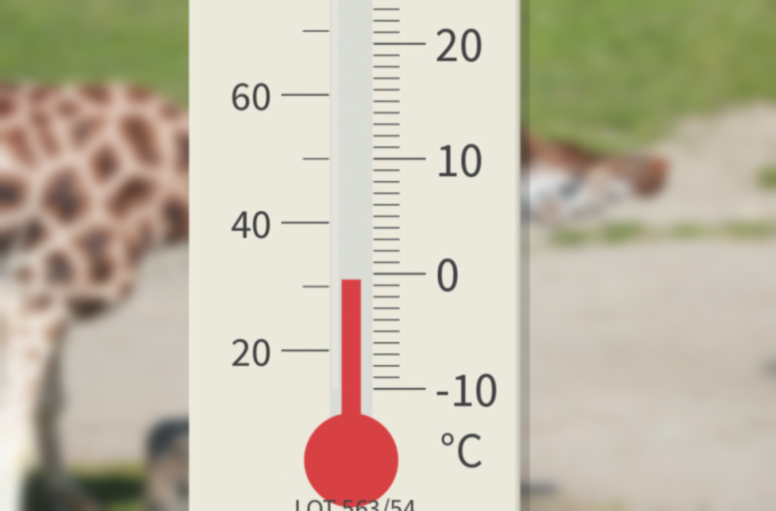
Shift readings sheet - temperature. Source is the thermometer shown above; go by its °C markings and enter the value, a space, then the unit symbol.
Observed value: -0.5 °C
